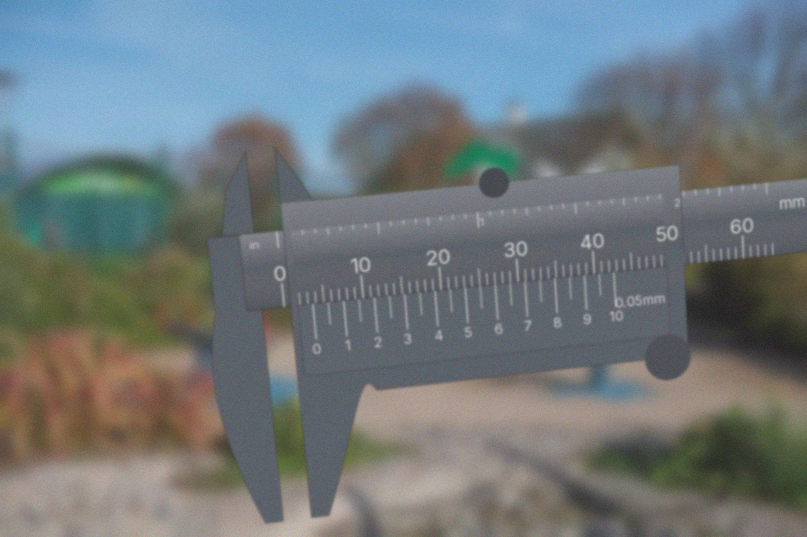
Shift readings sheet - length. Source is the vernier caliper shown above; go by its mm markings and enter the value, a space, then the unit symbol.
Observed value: 3.6 mm
